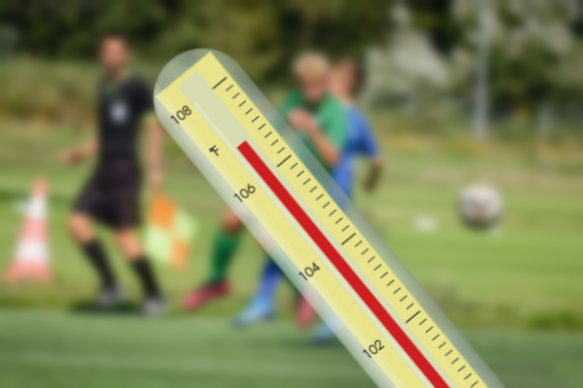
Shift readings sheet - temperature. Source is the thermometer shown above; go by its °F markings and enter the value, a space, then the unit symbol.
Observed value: 106.8 °F
